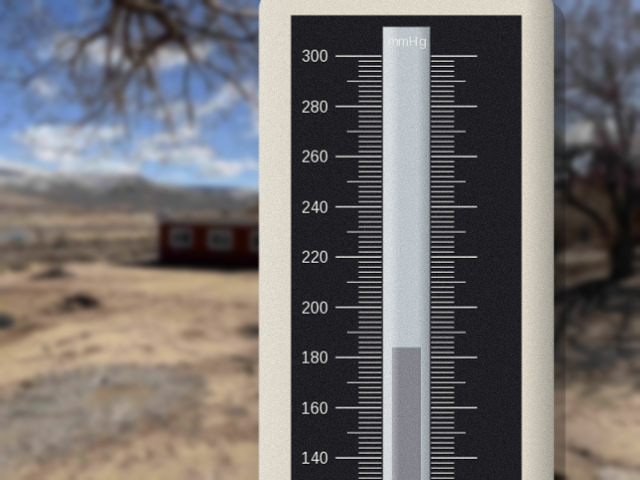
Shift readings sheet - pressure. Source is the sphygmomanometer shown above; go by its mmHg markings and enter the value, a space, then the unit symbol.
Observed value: 184 mmHg
